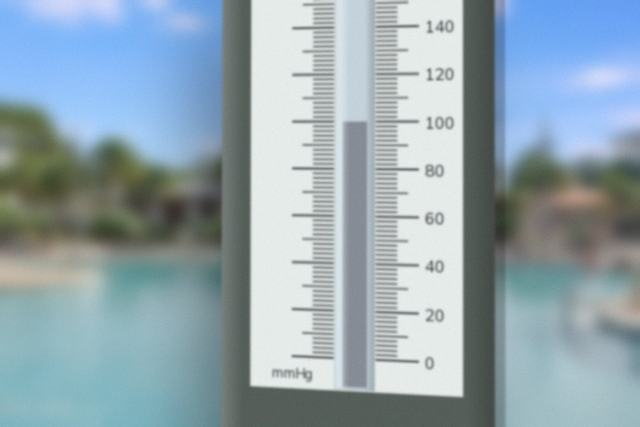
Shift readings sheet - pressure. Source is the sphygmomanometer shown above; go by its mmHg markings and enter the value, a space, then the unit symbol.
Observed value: 100 mmHg
